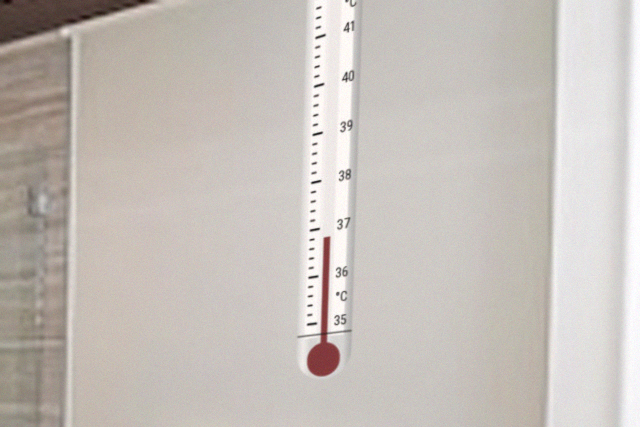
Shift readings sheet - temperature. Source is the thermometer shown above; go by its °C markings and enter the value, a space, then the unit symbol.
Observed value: 36.8 °C
